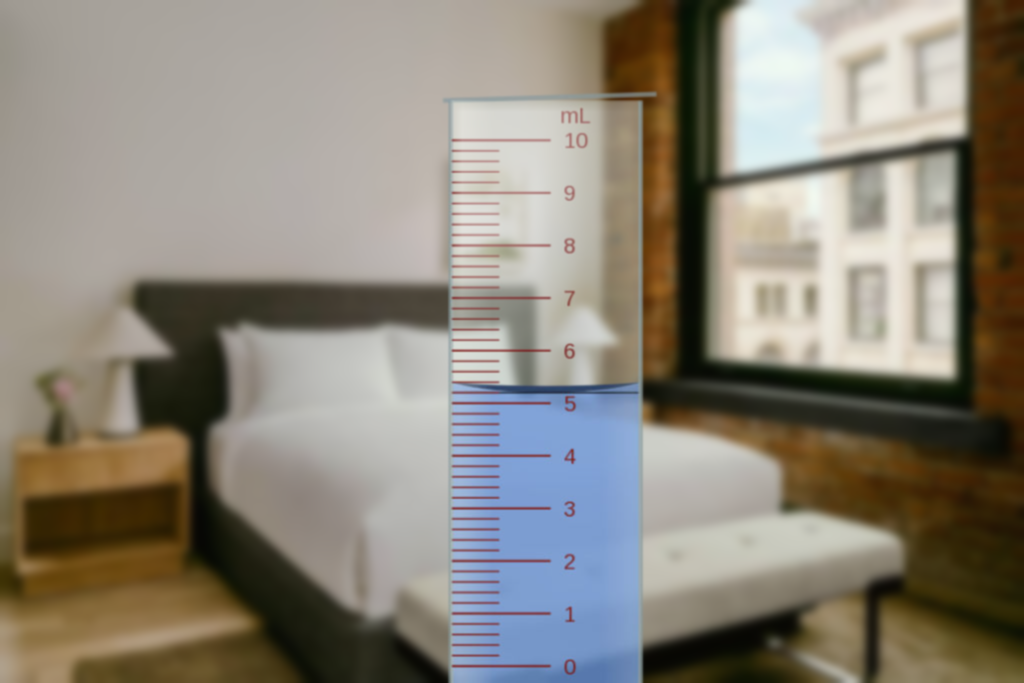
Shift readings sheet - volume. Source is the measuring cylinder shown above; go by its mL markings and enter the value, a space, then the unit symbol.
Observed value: 5.2 mL
